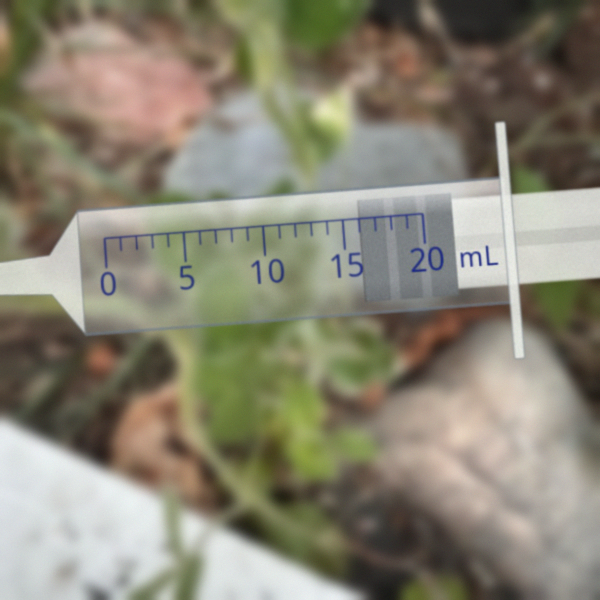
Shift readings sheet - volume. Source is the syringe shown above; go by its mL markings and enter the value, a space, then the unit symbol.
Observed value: 16 mL
